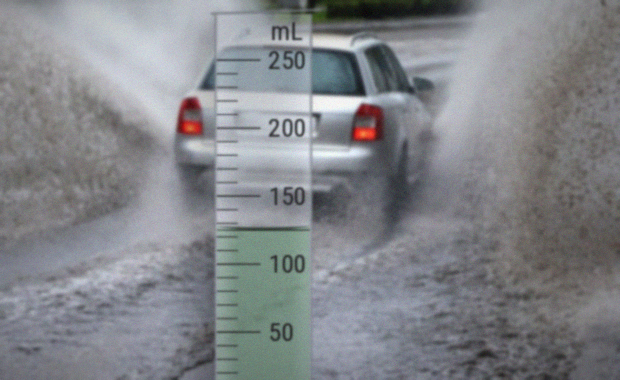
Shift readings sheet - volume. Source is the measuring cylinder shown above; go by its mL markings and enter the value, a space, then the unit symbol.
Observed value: 125 mL
